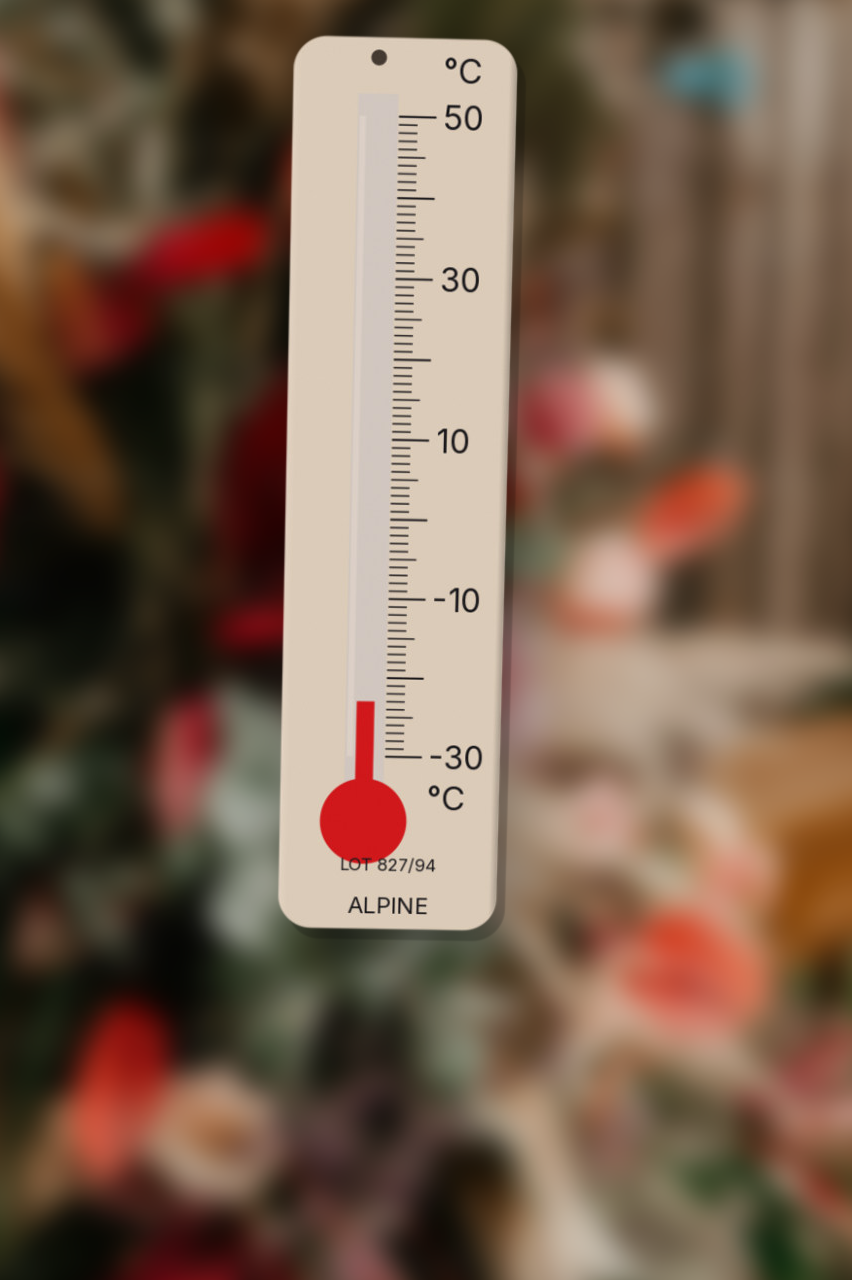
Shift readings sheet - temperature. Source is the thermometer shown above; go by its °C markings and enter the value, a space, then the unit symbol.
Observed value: -23 °C
